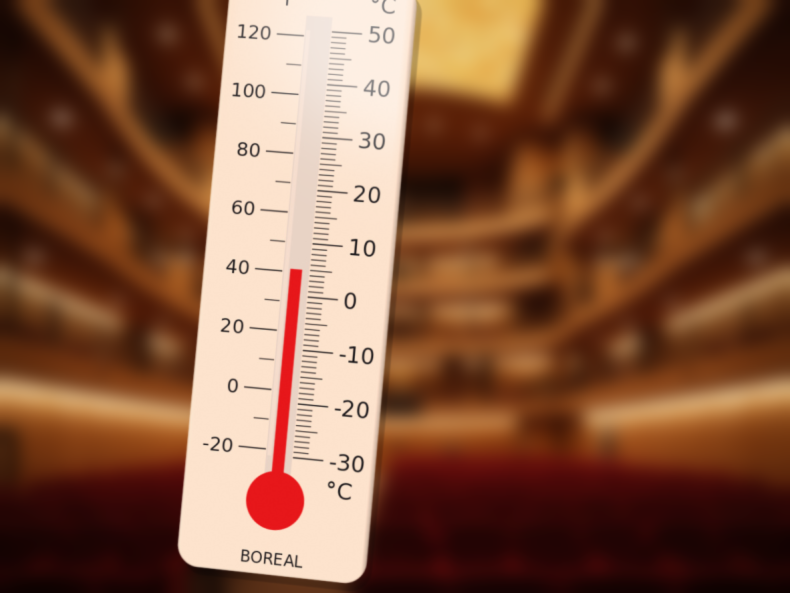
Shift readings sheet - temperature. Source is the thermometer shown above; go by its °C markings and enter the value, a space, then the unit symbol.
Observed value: 5 °C
